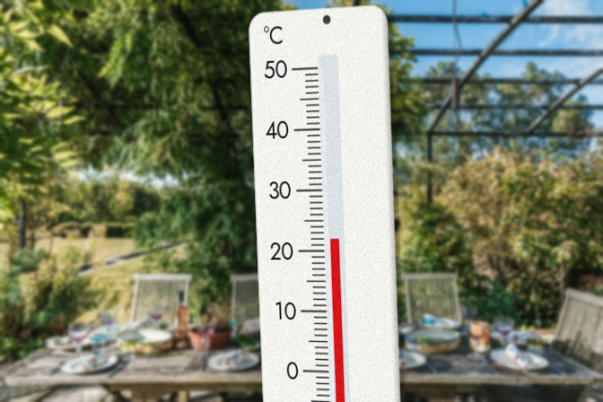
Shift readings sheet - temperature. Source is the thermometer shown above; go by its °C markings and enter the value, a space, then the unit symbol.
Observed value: 22 °C
